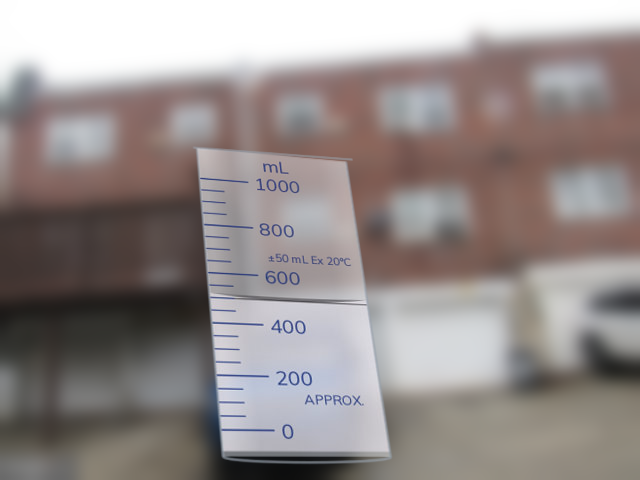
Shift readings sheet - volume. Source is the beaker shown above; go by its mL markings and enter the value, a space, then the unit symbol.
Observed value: 500 mL
